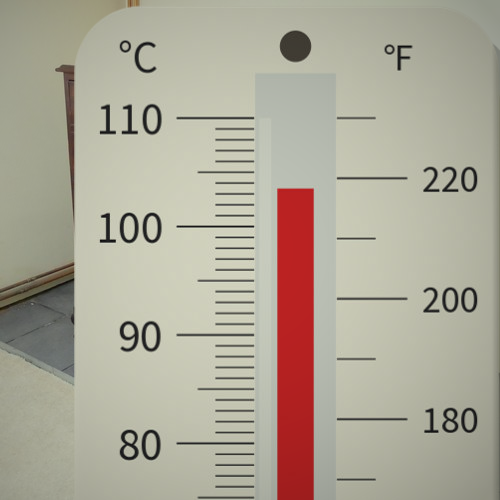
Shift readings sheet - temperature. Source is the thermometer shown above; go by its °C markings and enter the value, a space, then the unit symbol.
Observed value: 103.5 °C
